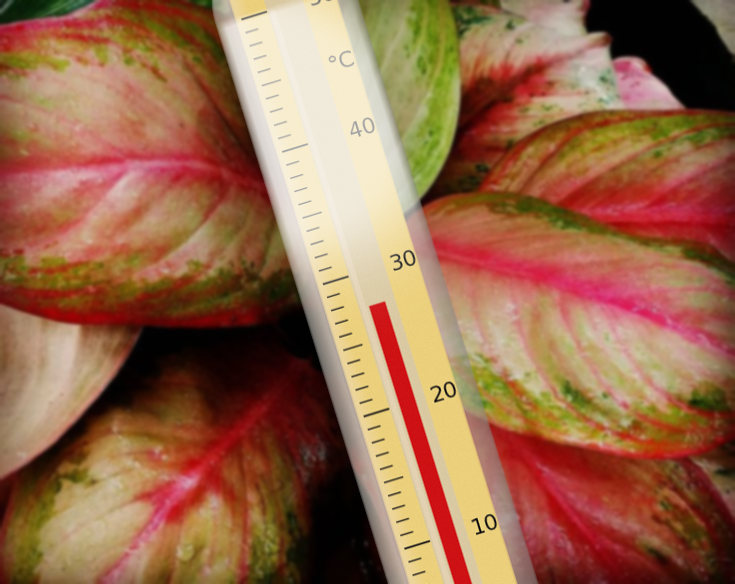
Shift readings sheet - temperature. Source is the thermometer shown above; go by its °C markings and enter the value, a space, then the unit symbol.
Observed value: 27.5 °C
